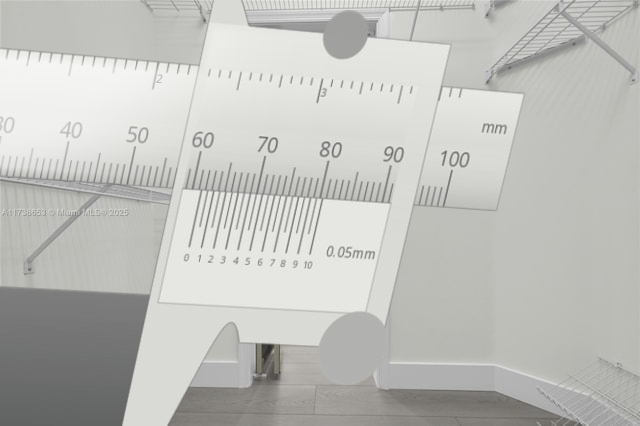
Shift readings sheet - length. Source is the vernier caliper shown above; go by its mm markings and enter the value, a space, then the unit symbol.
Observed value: 61.4 mm
